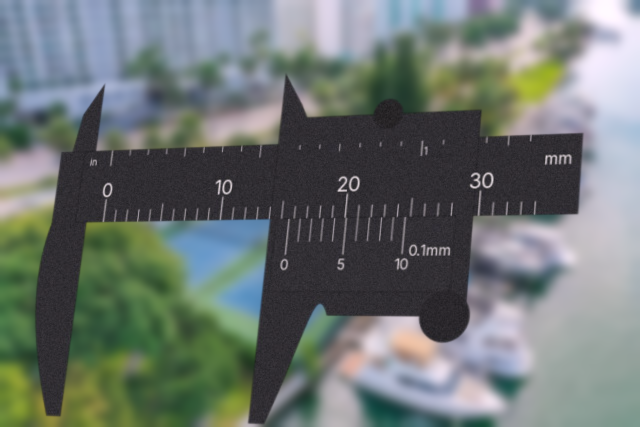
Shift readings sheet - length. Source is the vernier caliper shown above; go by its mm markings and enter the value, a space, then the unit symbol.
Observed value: 15.6 mm
